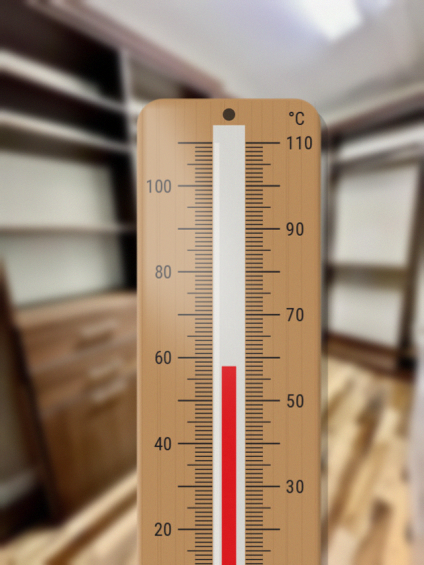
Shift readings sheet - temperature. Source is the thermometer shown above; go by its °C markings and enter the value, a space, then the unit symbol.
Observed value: 58 °C
